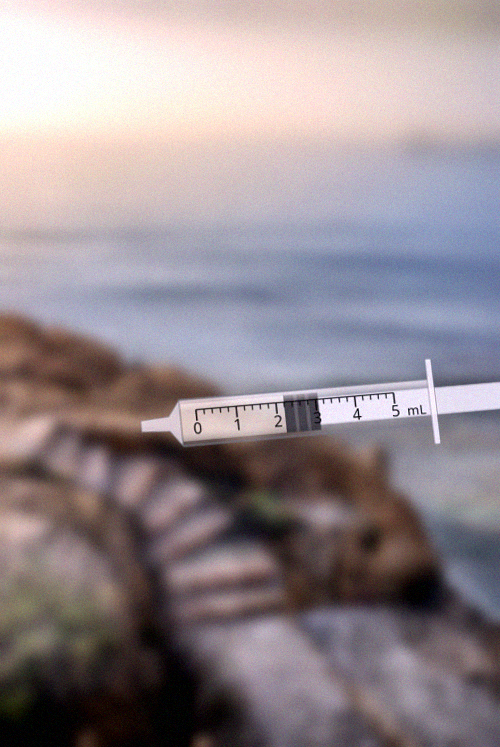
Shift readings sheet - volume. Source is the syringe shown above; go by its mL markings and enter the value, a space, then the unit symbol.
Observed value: 2.2 mL
